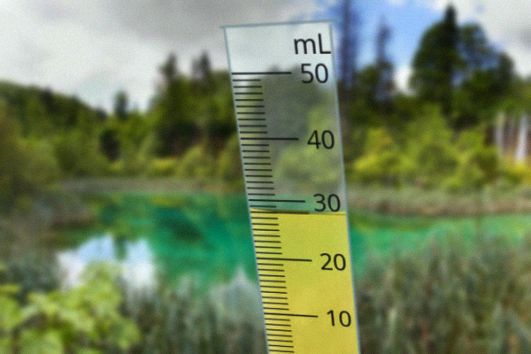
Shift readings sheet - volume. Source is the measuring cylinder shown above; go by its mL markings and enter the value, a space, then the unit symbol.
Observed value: 28 mL
